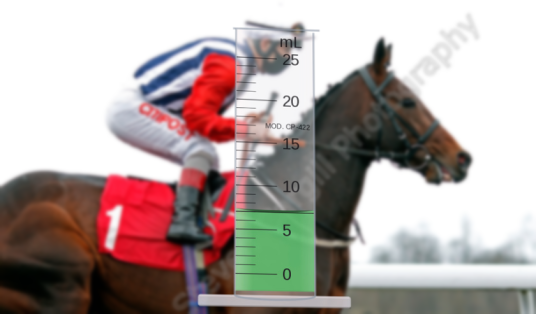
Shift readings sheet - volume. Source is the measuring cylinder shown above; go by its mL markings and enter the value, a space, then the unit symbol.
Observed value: 7 mL
